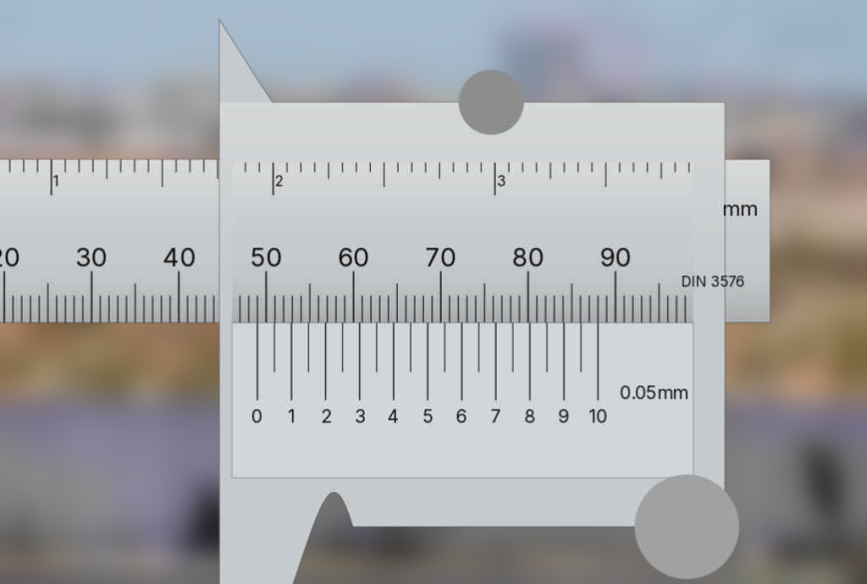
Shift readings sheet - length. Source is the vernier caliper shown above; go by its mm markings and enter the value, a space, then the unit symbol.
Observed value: 49.0 mm
